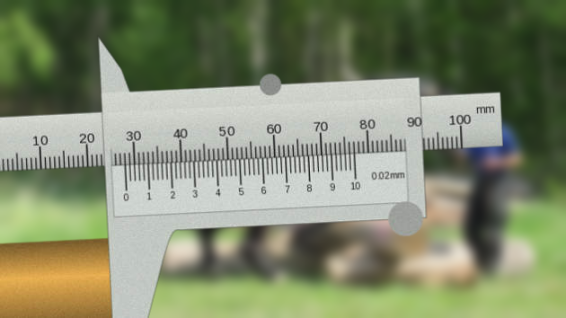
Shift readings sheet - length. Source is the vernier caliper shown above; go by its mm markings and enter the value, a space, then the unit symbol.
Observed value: 28.0 mm
